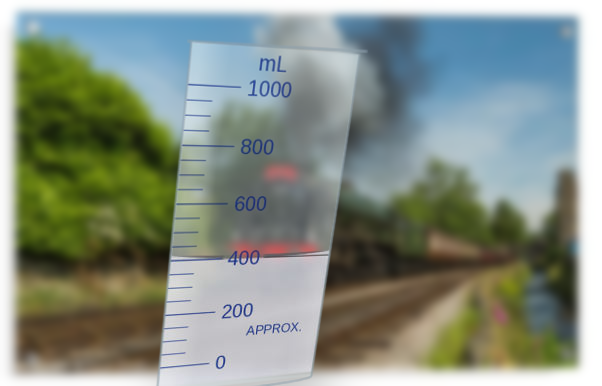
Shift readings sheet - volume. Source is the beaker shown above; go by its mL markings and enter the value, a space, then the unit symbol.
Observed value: 400 mL
